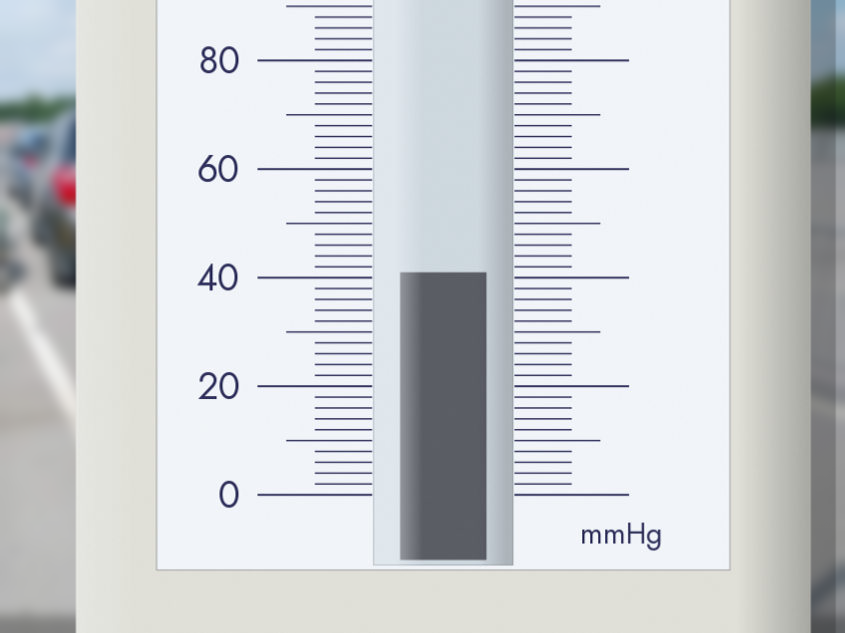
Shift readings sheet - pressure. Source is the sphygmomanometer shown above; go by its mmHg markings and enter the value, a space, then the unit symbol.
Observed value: 41 mmHg
